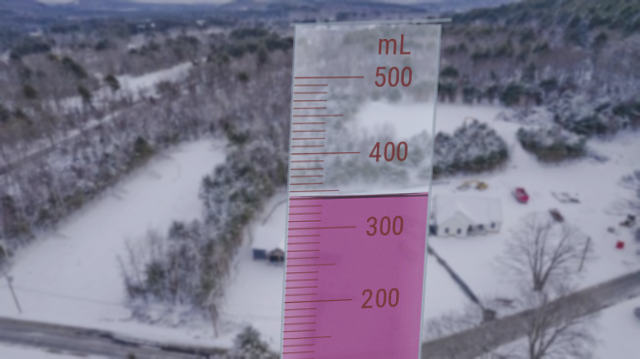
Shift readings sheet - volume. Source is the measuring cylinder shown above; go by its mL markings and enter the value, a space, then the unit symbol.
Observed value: 340 mL
